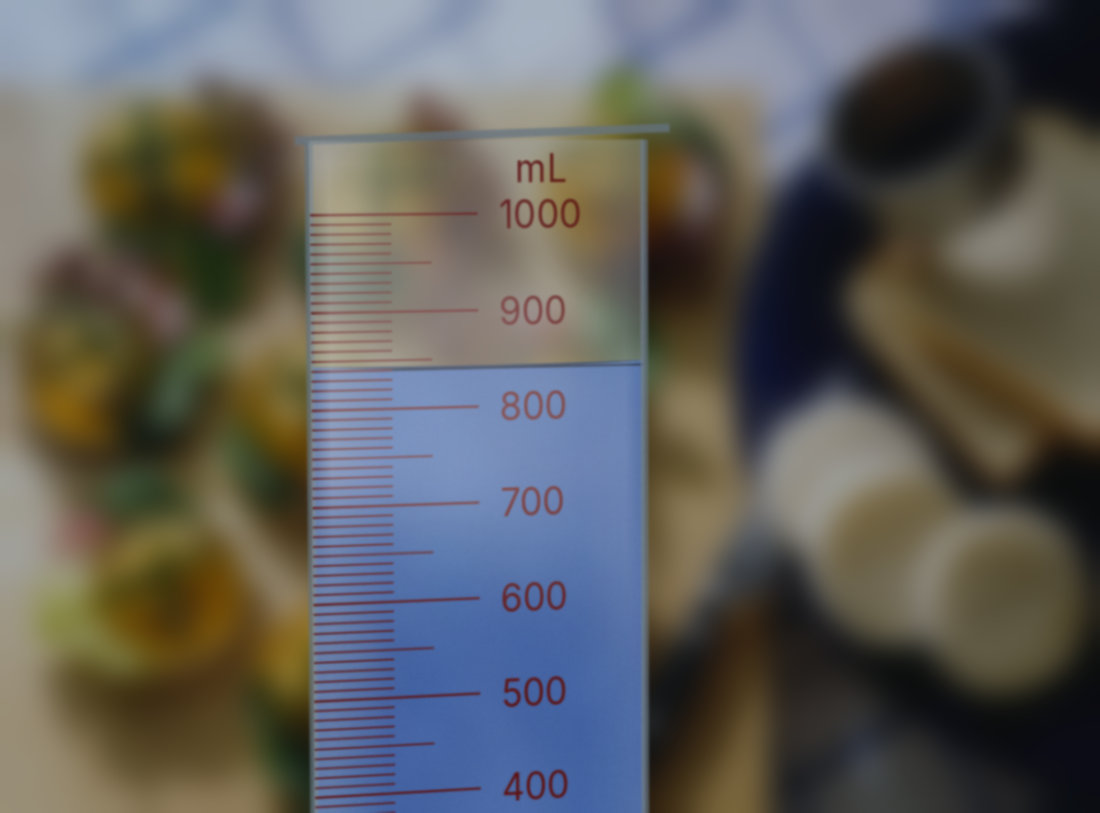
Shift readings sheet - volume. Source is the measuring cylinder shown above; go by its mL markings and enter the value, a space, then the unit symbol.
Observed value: 840 mL
